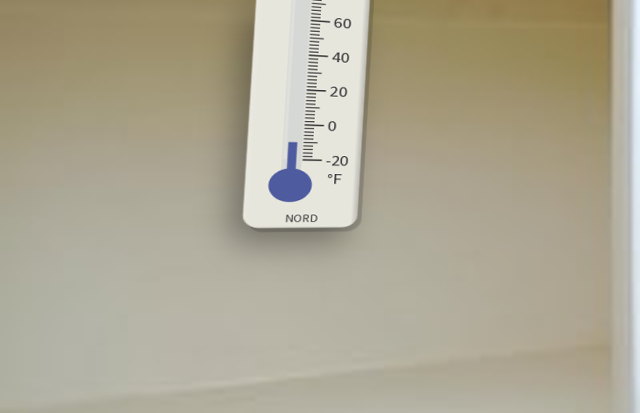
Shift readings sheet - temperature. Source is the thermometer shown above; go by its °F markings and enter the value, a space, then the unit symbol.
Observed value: -10 °F
